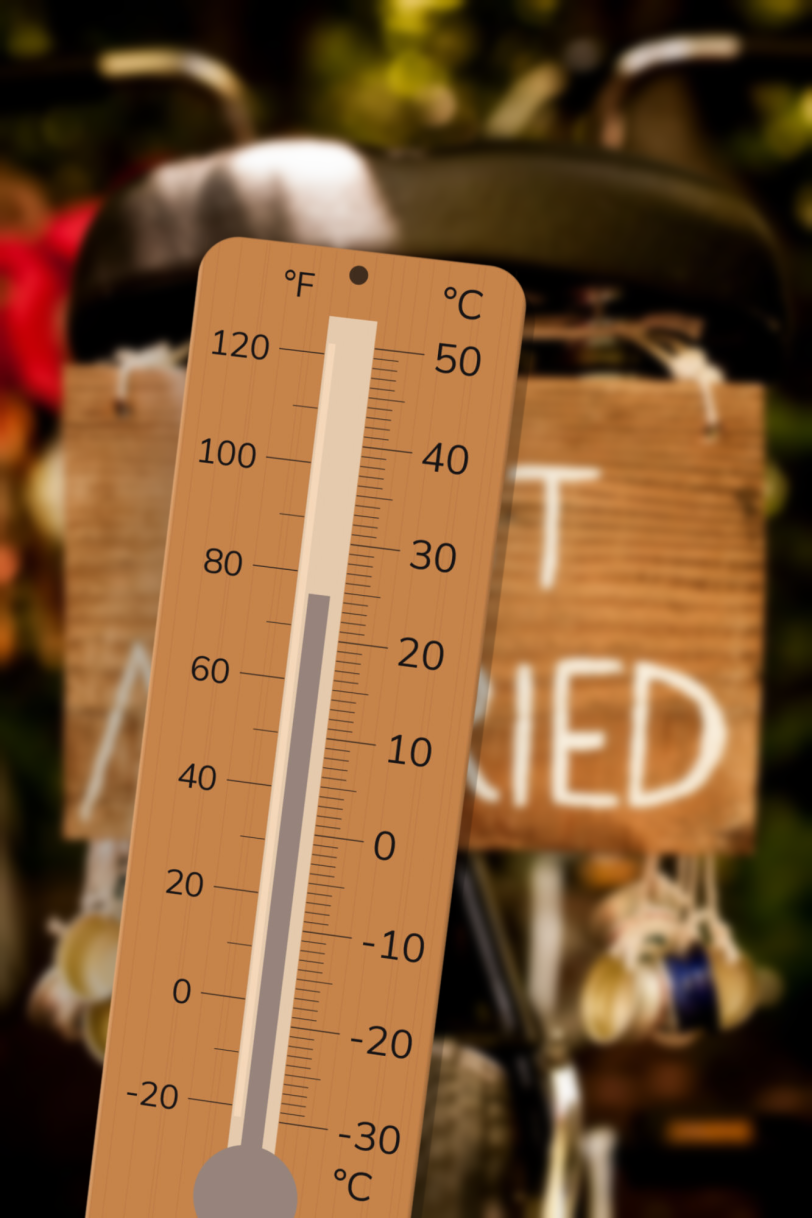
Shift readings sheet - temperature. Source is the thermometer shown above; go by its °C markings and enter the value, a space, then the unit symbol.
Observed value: 24.5 °C
